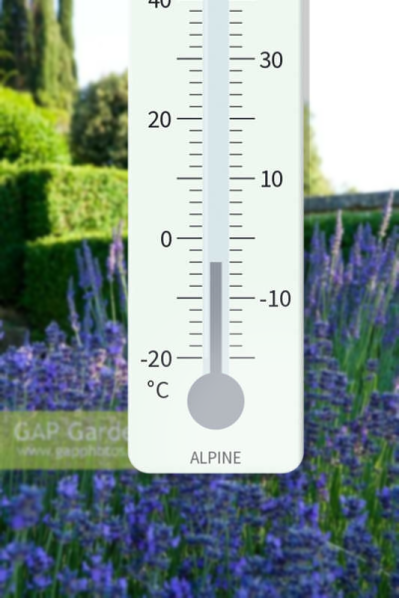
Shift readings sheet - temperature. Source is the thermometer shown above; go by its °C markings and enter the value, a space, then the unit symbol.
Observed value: -4 °C
